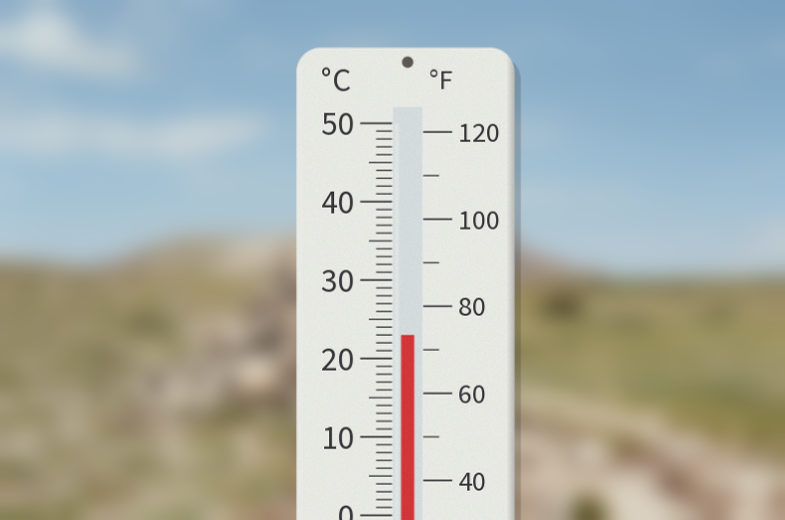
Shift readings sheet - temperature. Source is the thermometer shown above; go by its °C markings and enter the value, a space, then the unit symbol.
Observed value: 23 °C
